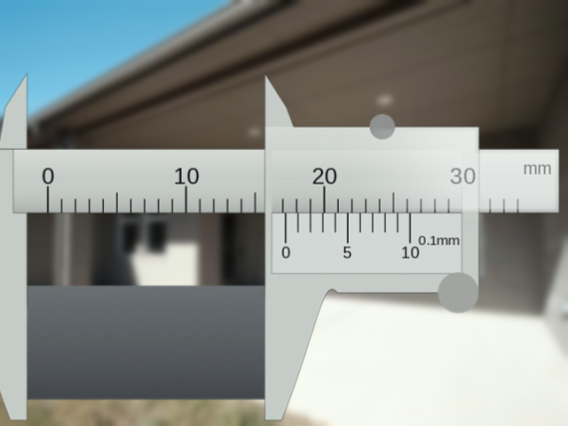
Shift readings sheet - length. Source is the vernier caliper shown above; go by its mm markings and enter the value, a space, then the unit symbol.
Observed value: 17.2 mm
